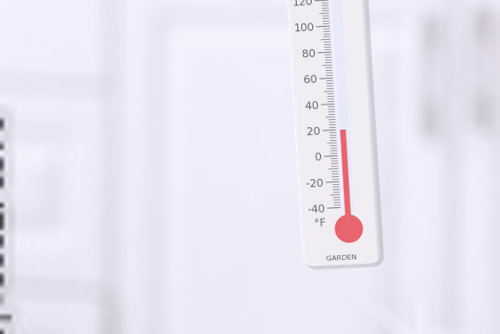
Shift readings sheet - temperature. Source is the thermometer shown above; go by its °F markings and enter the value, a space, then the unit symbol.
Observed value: 20 °F
